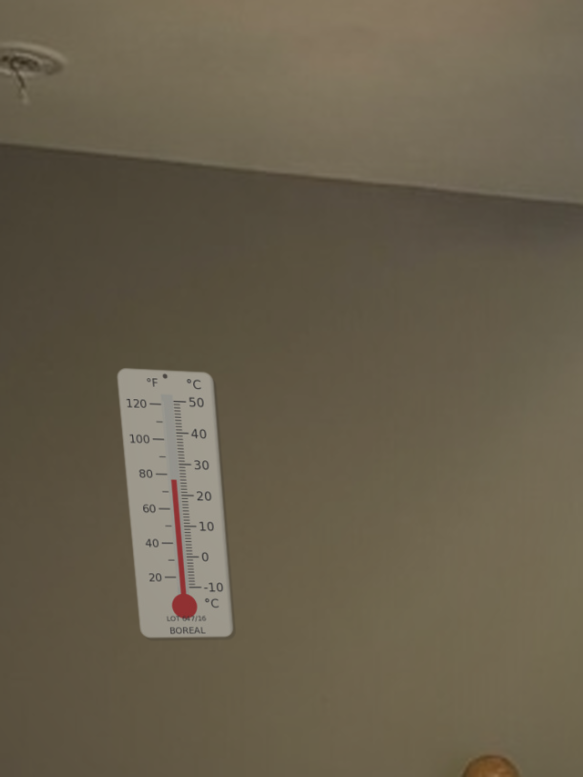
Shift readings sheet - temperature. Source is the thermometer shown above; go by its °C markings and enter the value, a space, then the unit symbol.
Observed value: 25 °C
